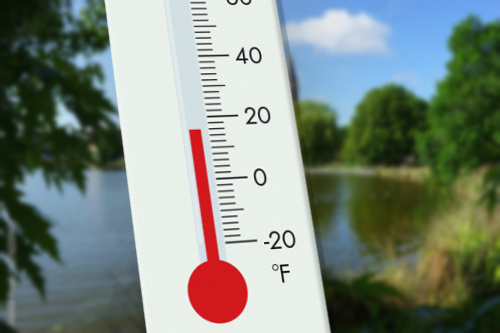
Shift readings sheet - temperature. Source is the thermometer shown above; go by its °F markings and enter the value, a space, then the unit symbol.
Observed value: 16 °F
